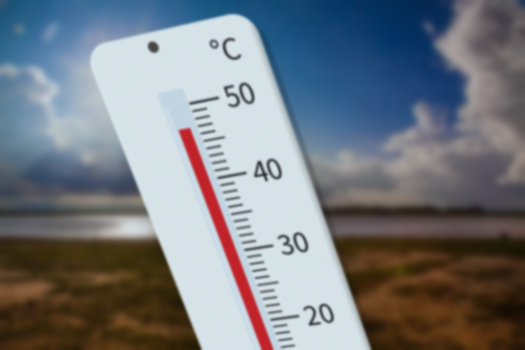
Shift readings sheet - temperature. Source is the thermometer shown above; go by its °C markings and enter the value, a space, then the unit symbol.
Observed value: 47 °C
